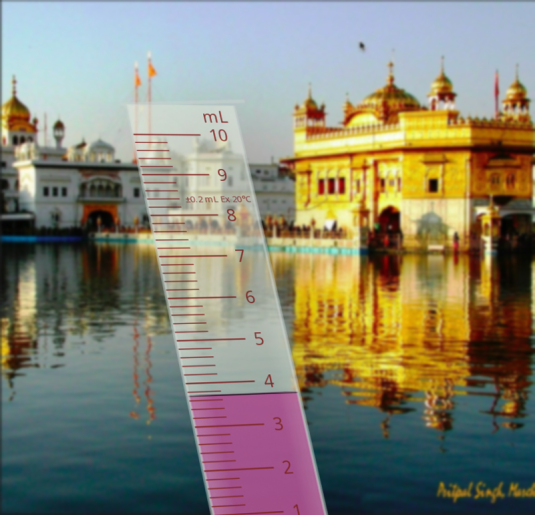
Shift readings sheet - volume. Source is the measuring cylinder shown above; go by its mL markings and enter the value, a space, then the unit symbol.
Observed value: 3.7 mL
